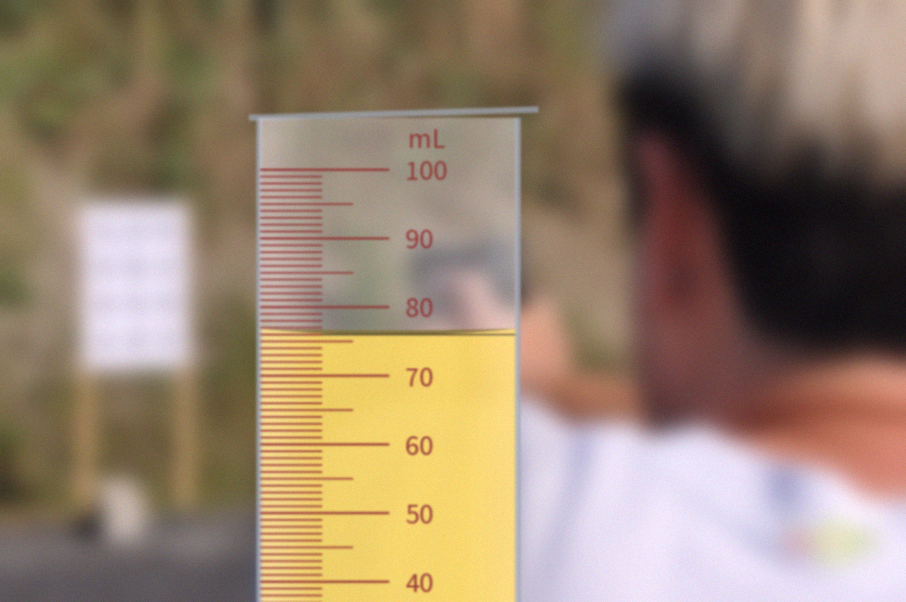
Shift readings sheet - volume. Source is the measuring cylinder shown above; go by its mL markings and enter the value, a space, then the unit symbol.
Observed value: 76 mL
